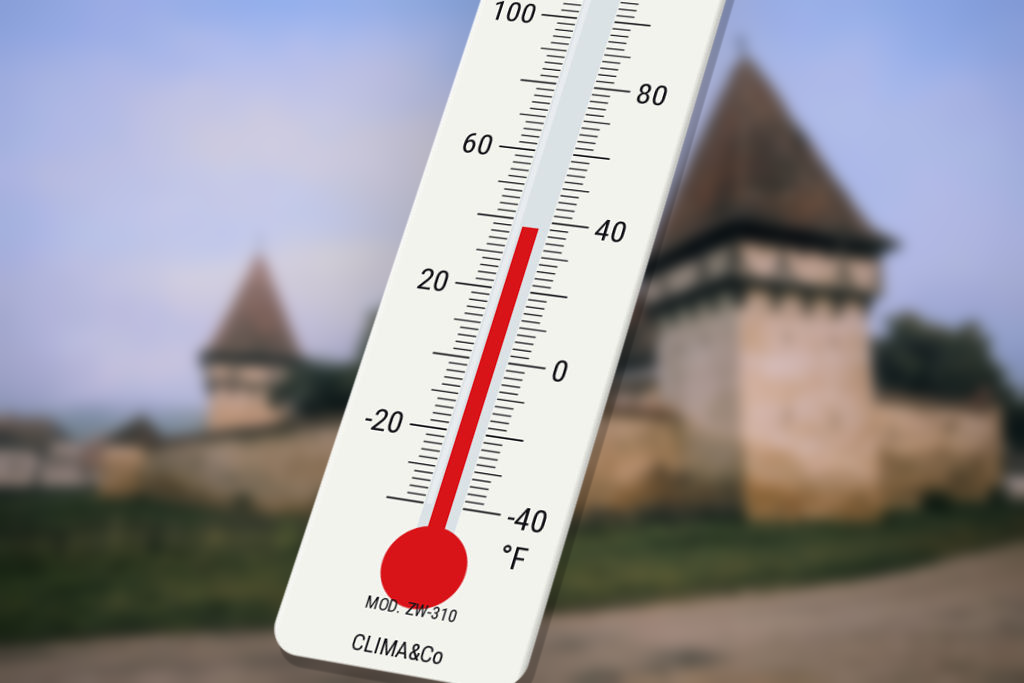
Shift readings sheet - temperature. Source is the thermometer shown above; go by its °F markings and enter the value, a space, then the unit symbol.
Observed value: 38 °F
